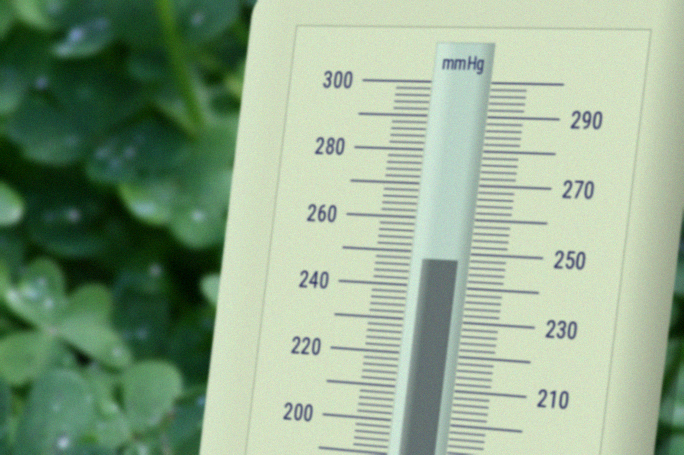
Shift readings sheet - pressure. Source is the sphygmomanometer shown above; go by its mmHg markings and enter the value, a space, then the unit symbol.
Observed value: 248 mmHg
